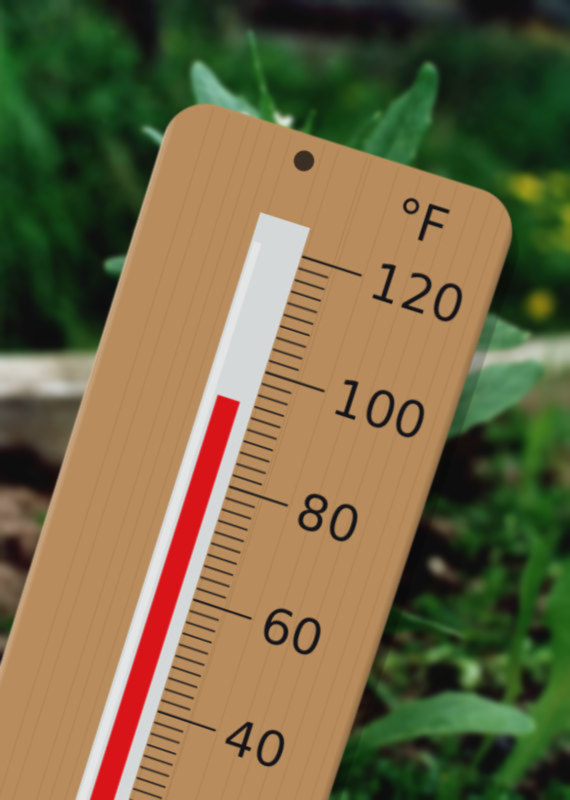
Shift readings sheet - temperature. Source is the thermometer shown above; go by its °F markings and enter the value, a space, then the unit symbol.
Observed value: 94 °F
